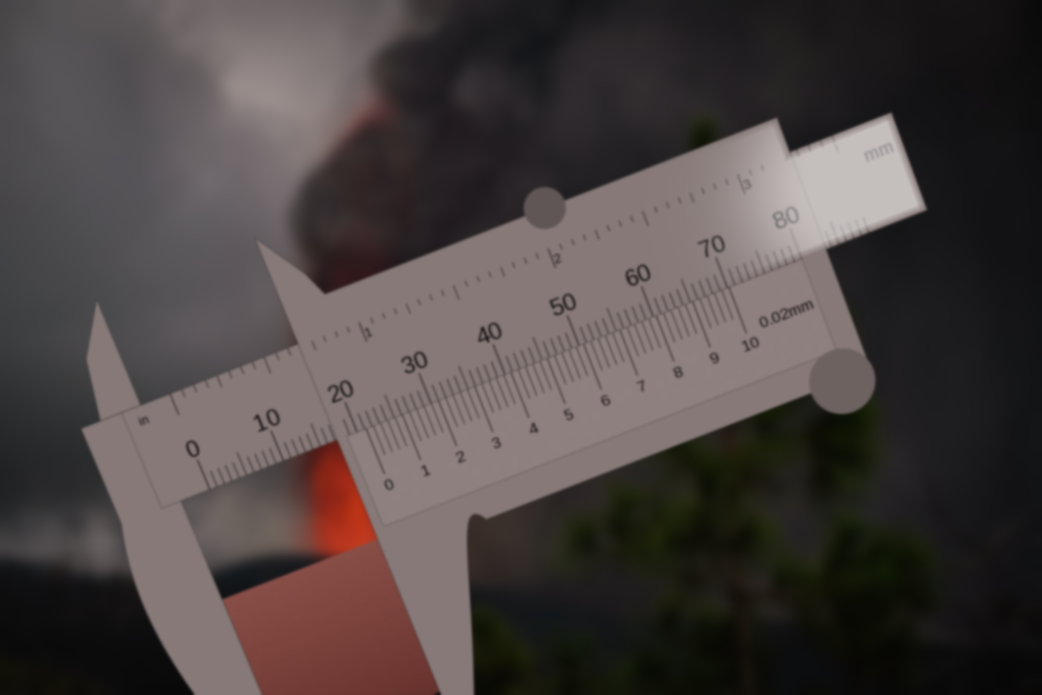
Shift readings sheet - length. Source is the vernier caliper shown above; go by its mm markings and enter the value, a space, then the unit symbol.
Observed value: 21.2 mm
